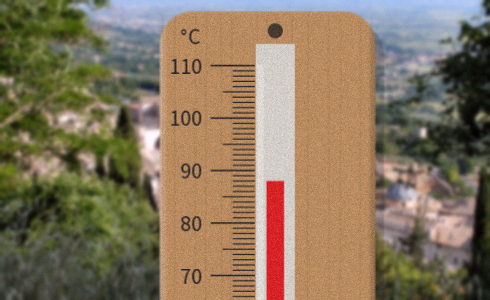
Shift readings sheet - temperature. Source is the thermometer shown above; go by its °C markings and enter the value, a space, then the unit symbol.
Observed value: 88 °C
